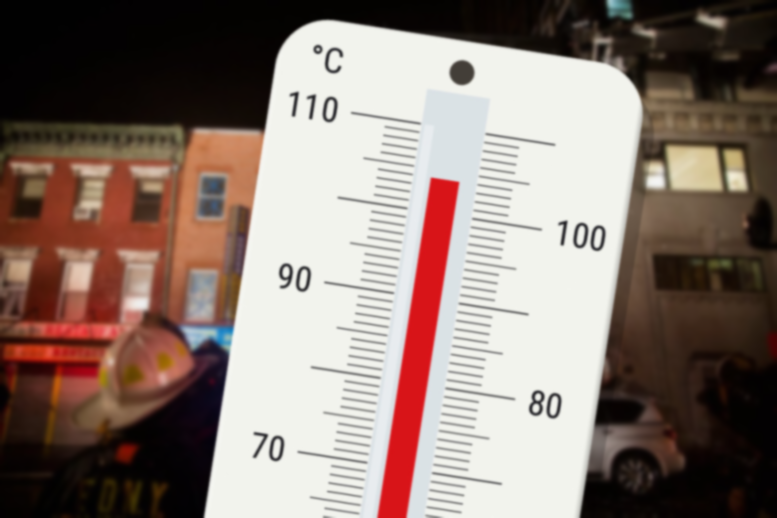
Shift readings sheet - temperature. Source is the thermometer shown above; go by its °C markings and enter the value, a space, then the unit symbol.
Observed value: 104 °C
